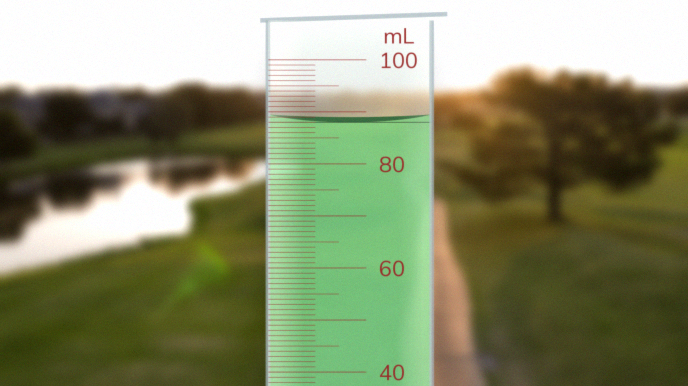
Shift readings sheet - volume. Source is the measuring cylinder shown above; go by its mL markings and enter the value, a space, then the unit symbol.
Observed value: 88 mL
